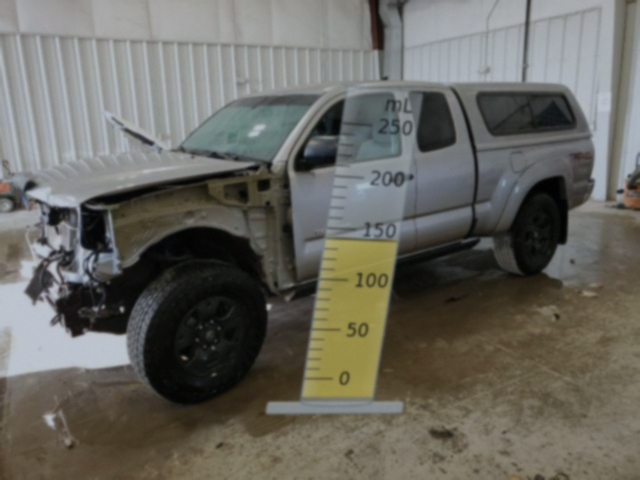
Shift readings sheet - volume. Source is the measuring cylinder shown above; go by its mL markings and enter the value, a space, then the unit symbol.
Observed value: 140 mL
